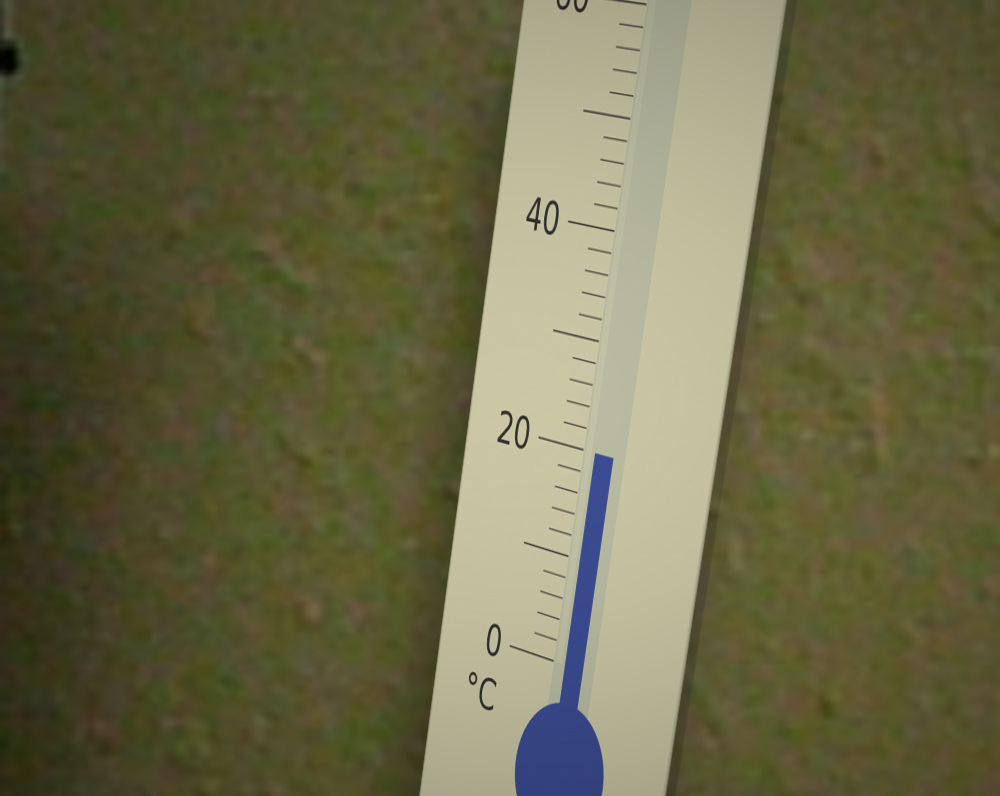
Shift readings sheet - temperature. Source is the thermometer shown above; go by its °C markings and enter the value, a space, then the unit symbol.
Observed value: 20 °C
